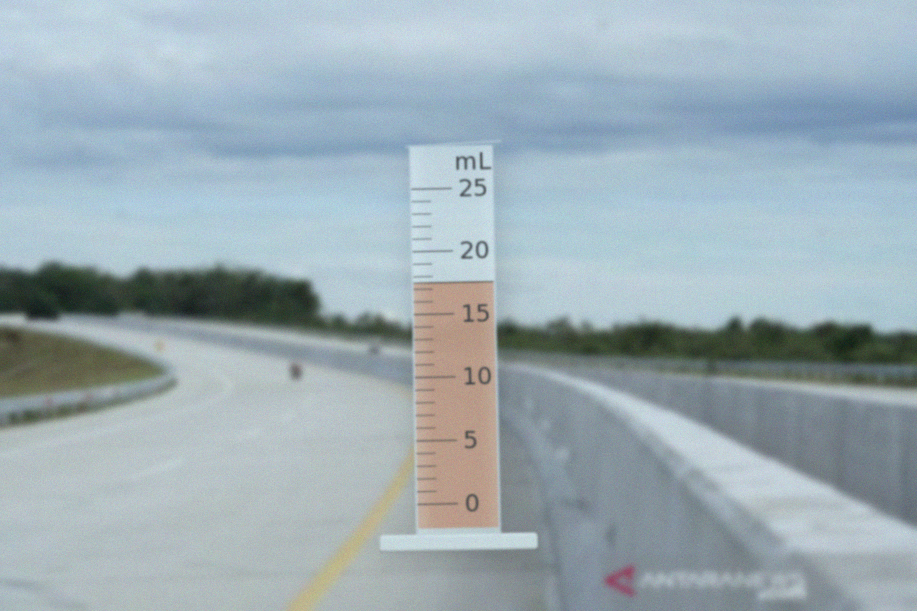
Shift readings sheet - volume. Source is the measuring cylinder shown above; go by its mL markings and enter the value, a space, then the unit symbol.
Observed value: 17.5 mL
